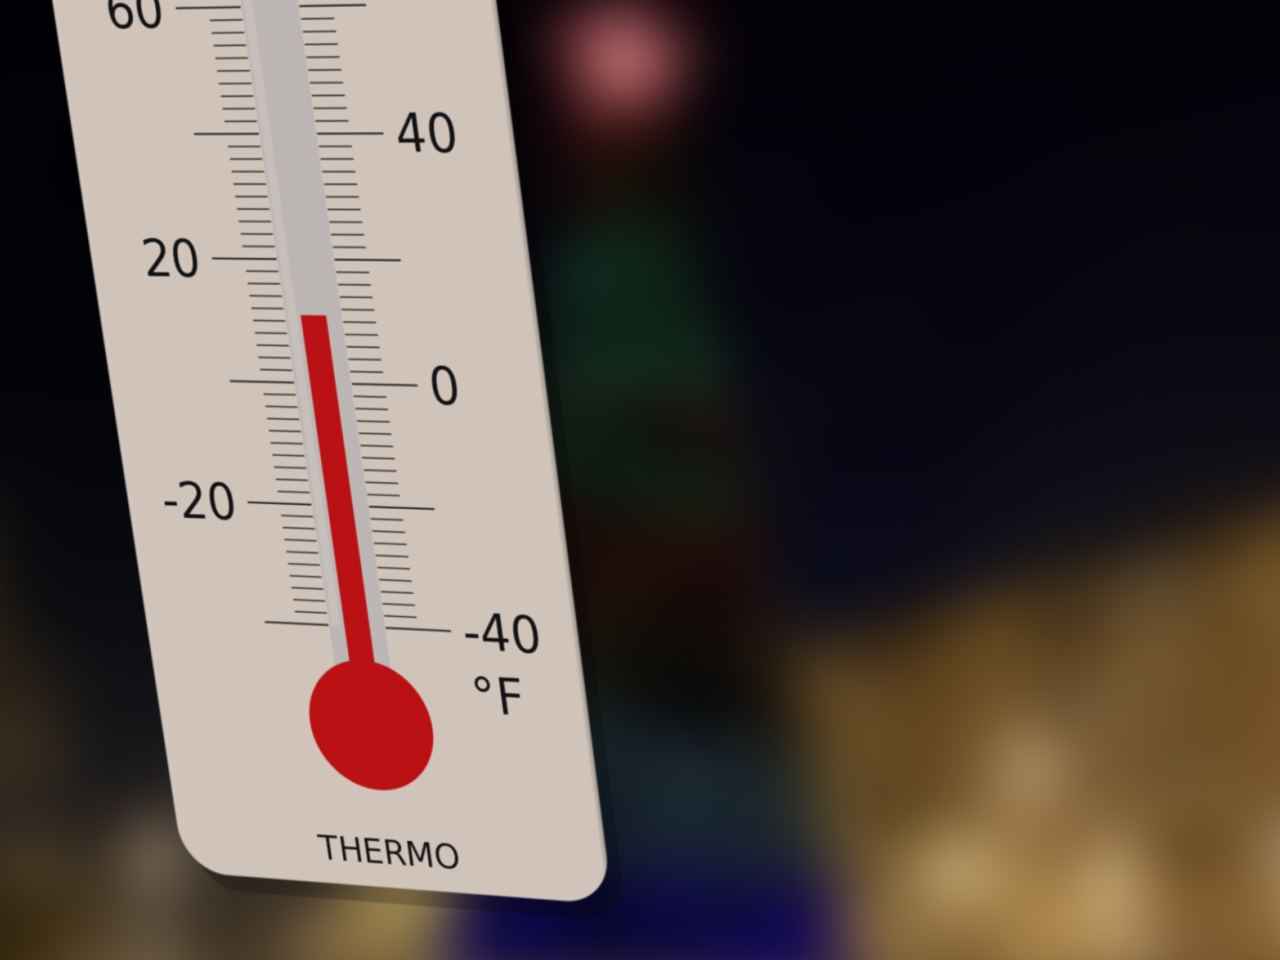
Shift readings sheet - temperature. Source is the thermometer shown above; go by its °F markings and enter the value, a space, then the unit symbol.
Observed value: 11 °F
